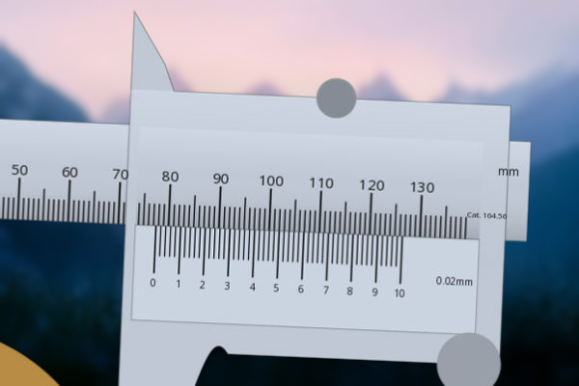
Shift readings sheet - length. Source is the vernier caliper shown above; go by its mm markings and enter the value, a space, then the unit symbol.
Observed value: 77.5 mm
